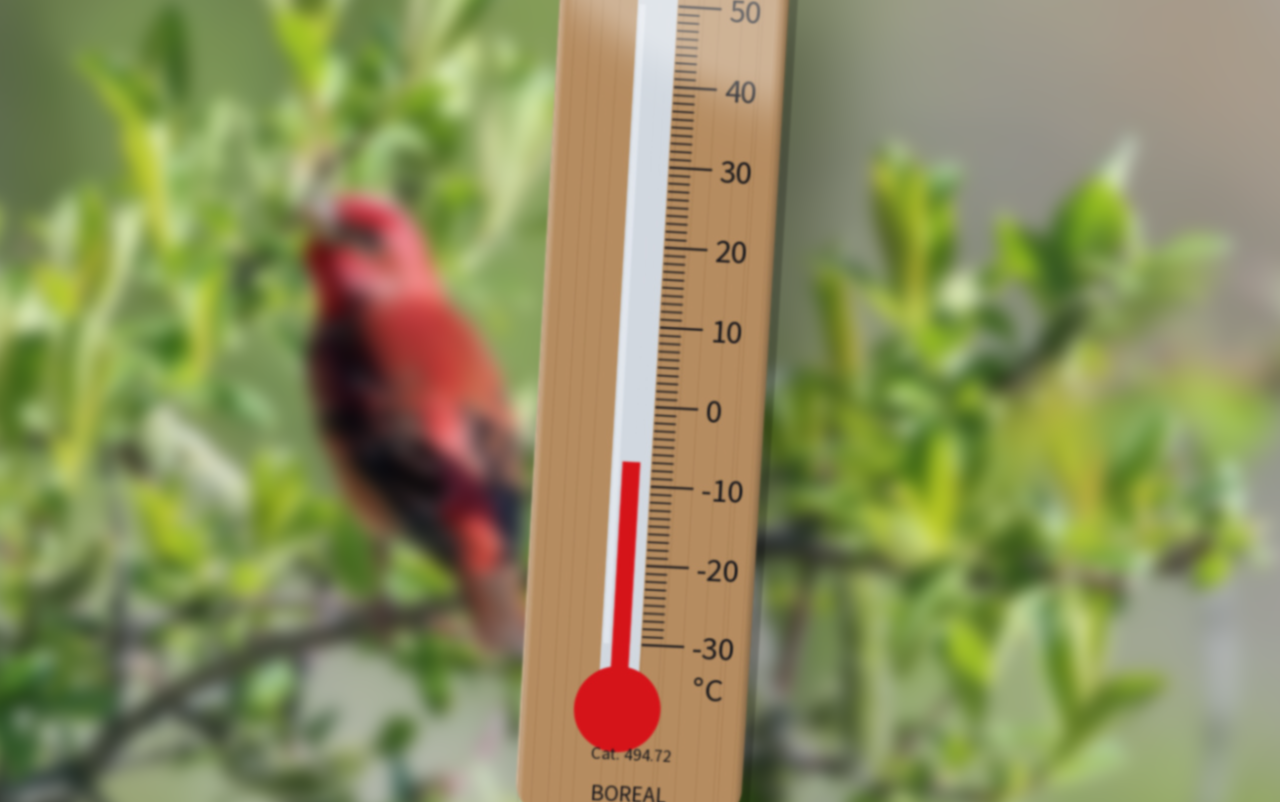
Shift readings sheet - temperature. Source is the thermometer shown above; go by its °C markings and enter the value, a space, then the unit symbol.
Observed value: -7 °C
